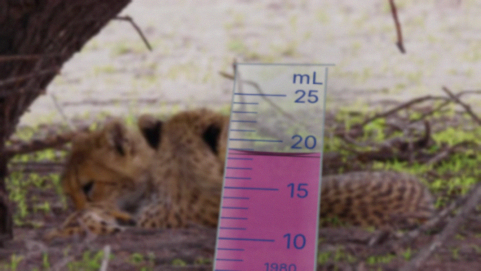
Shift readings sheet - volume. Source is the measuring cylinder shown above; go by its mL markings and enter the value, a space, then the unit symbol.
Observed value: 18.5 mL
